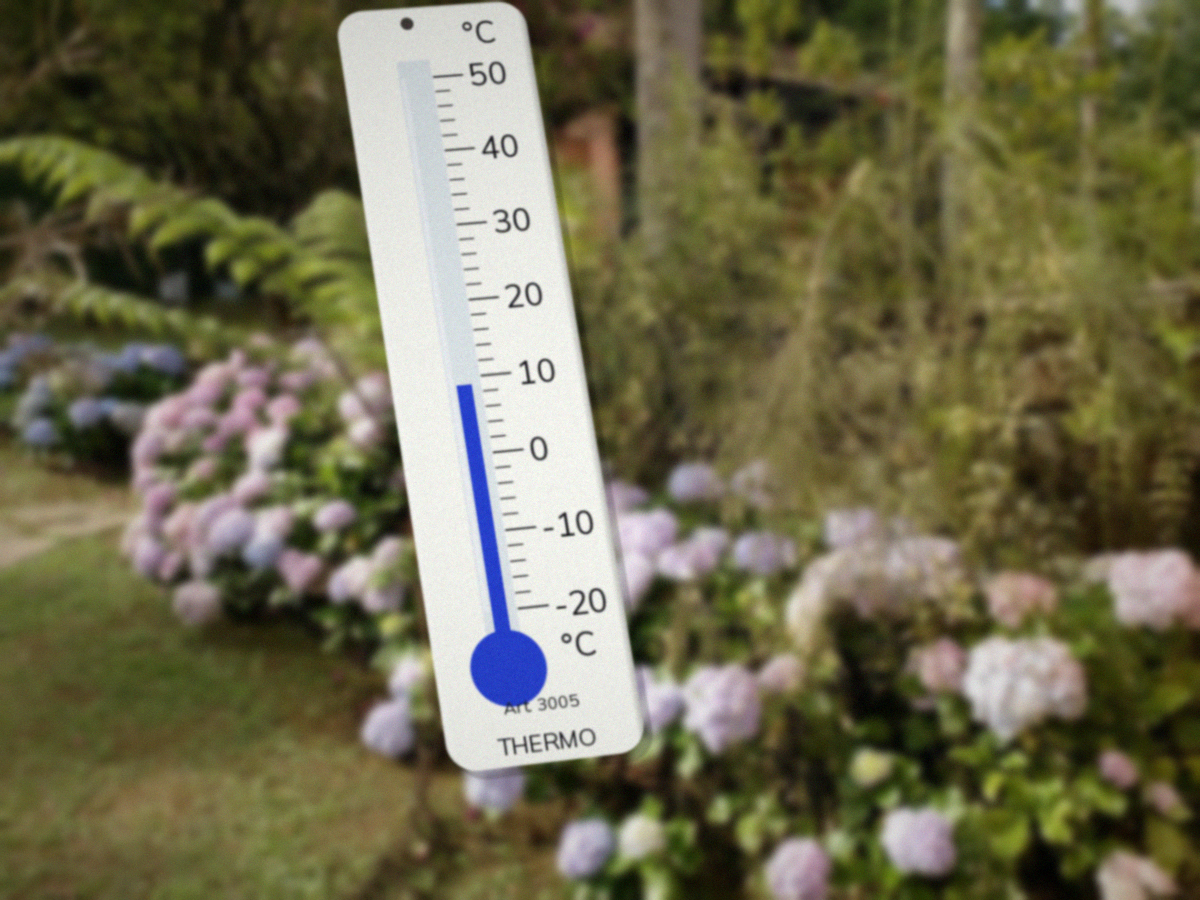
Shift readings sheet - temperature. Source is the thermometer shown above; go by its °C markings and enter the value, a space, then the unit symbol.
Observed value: 9 °C
